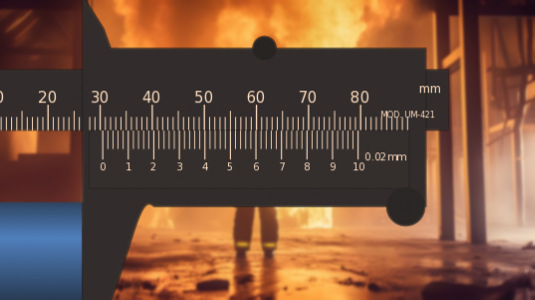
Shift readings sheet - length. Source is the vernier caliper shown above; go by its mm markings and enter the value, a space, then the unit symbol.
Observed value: 30.5 mm
